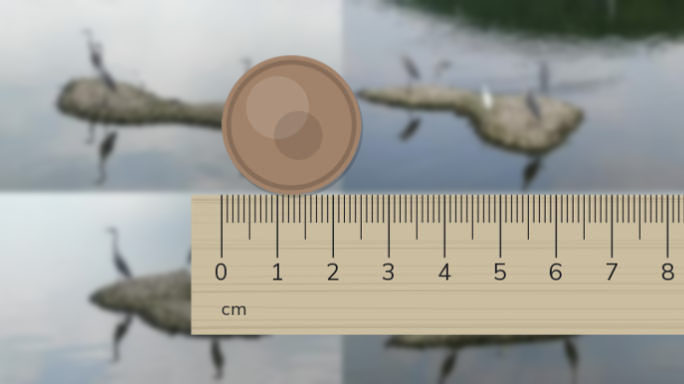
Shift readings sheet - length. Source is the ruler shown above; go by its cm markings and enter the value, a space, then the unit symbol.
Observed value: 2.5 cm
